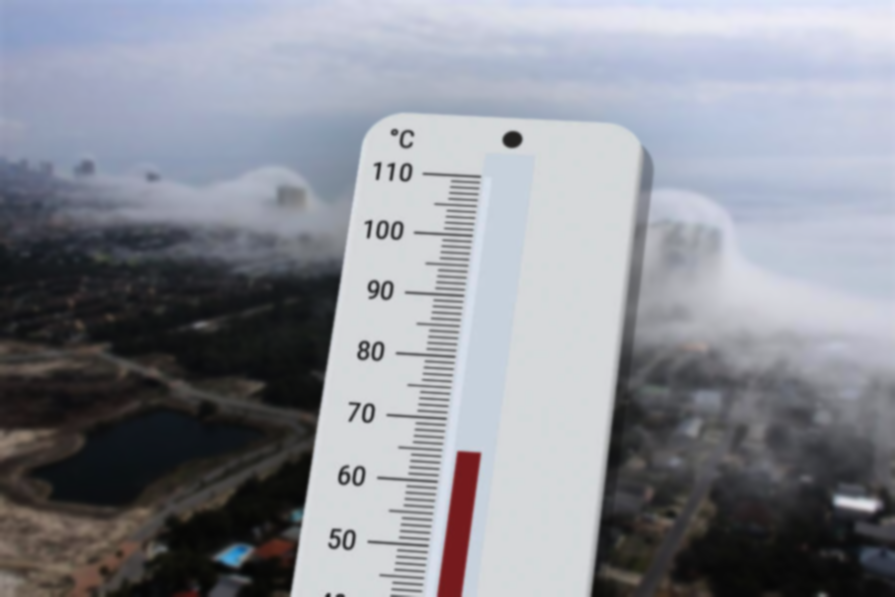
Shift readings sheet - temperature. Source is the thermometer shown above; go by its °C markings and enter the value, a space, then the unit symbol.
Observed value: 65 °C
